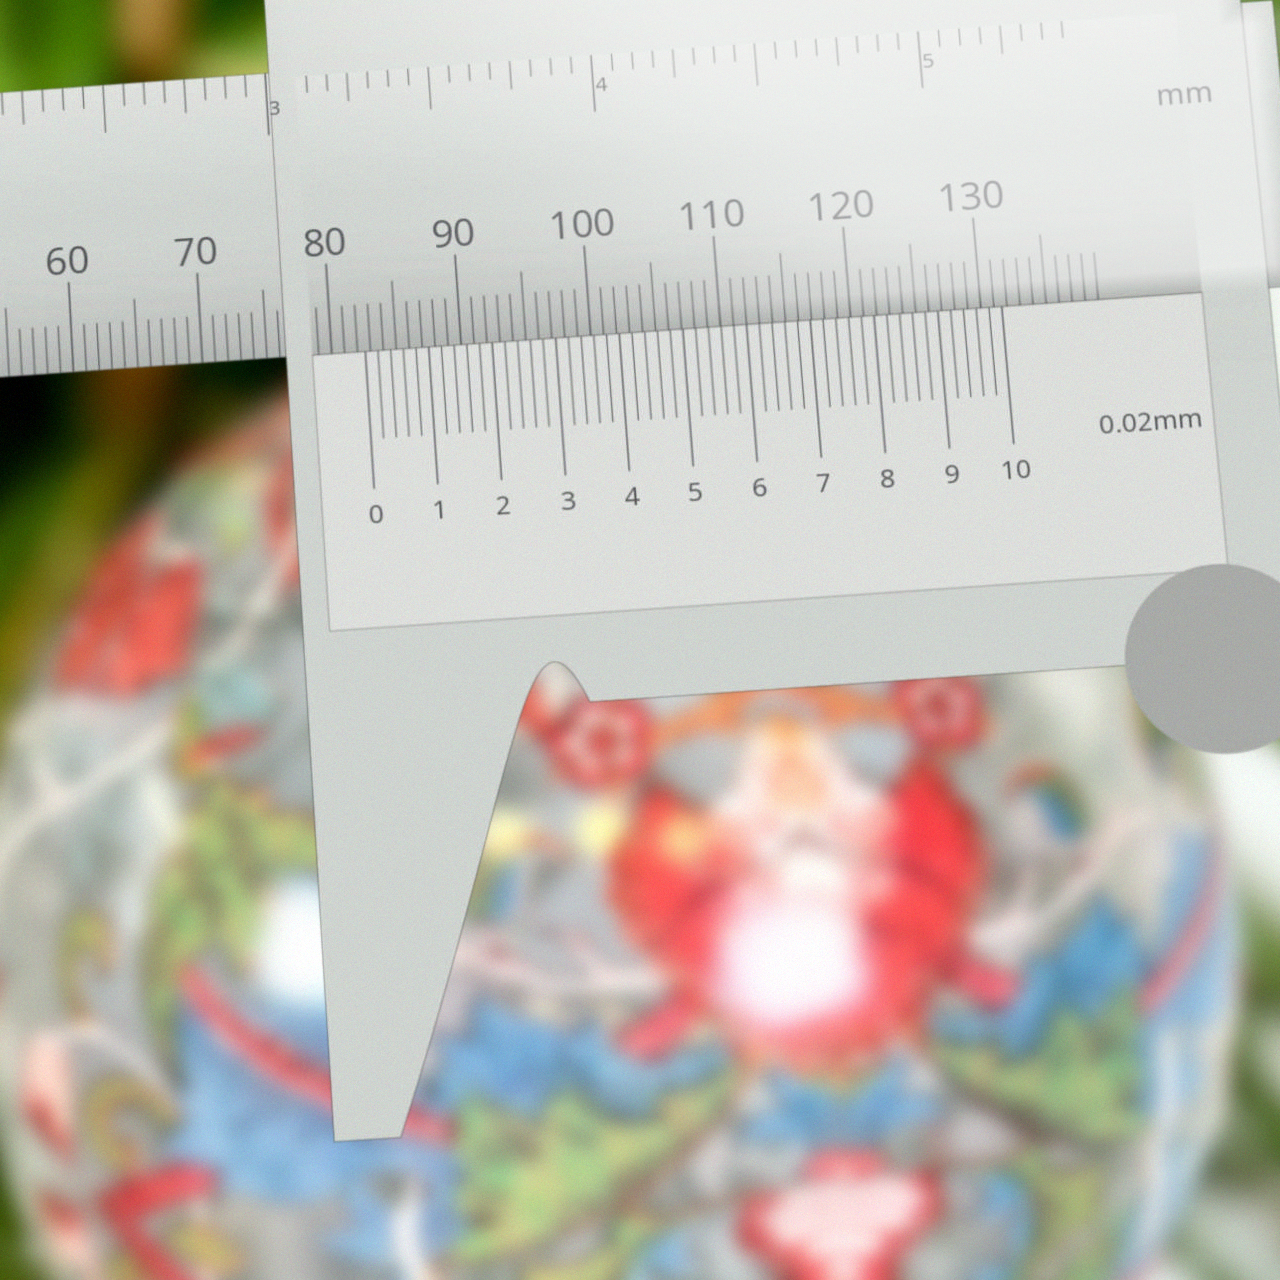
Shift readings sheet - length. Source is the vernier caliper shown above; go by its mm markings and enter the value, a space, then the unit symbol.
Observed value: 82.6 mm
